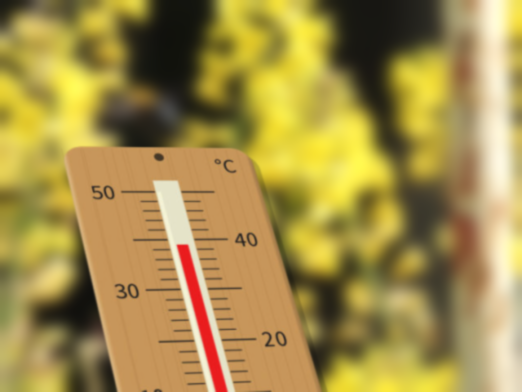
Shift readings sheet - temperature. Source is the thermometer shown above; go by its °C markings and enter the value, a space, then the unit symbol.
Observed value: 39 °C
